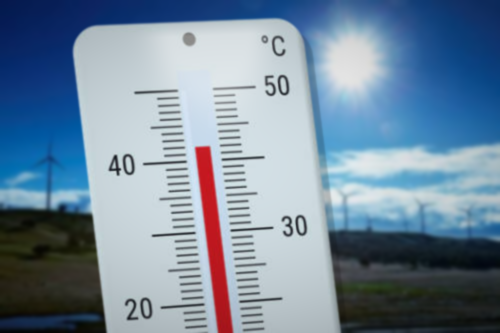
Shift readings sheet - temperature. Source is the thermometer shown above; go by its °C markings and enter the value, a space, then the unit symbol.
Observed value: 42 °C
